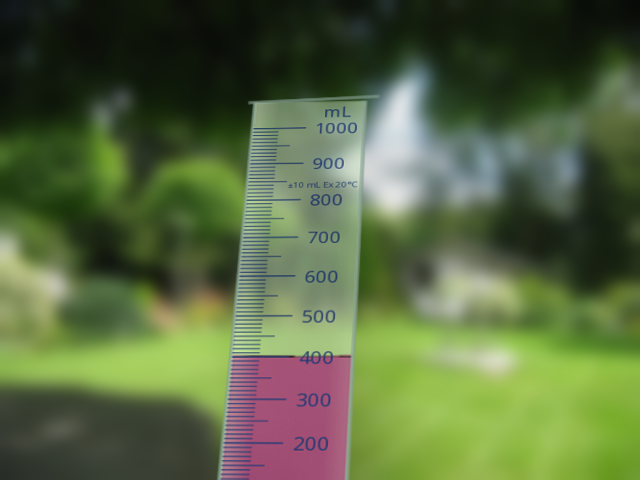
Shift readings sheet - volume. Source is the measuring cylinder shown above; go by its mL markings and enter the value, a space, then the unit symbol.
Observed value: 400 mL
